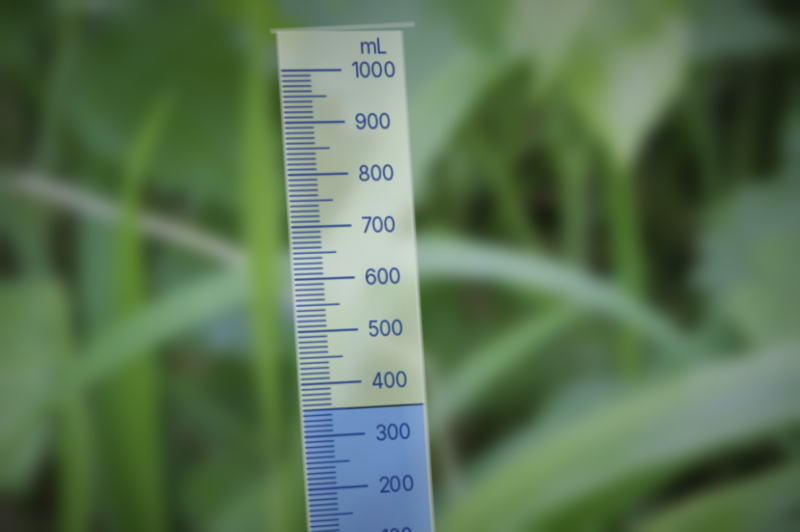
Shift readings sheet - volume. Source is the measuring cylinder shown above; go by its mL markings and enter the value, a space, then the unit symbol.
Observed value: 350 mL
